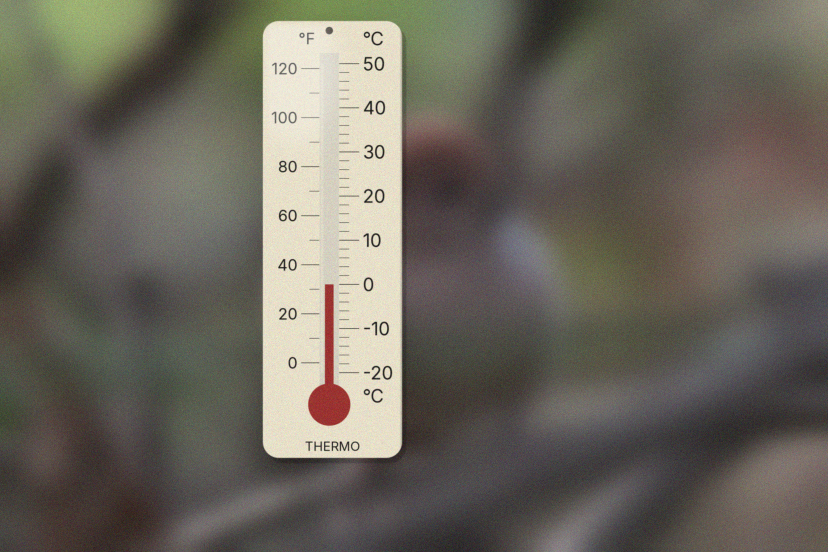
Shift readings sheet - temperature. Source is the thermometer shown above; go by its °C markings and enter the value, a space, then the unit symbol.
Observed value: 0 °C
